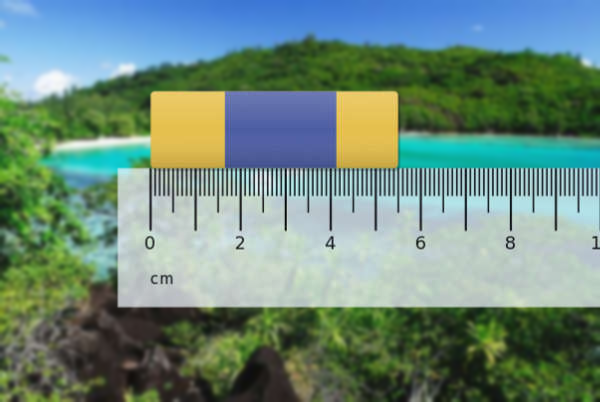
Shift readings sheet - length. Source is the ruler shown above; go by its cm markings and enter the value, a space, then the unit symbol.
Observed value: 5.5 cm
